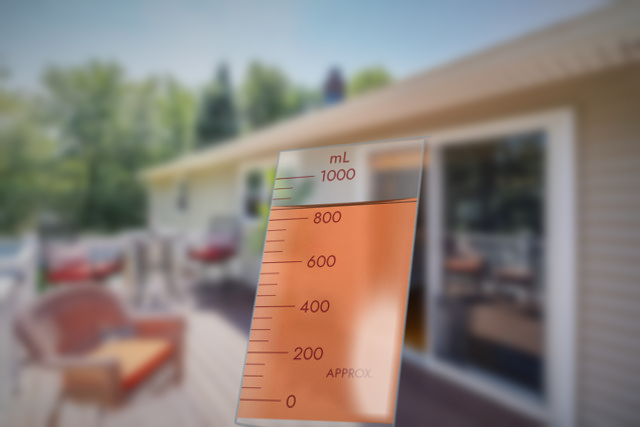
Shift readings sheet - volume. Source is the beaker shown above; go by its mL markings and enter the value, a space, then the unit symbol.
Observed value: 850 mL
